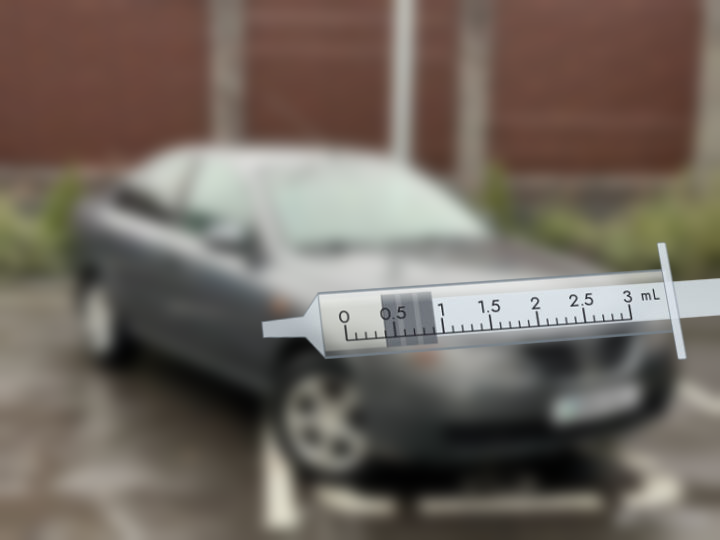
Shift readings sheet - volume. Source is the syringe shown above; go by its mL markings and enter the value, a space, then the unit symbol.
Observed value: 0.4 mL
